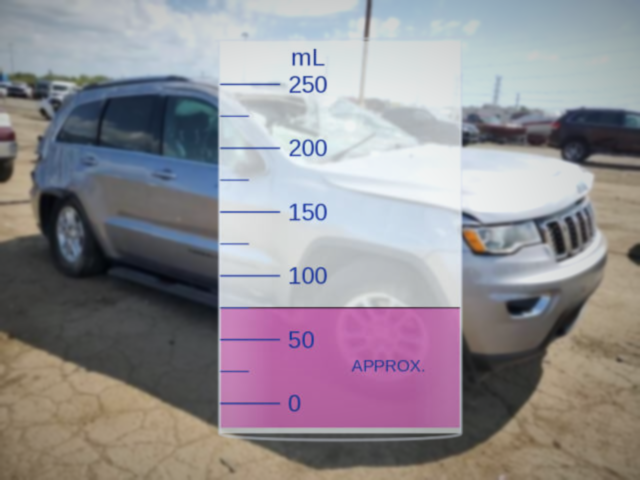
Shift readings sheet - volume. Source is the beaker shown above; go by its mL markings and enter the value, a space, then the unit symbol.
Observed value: 75 mL
